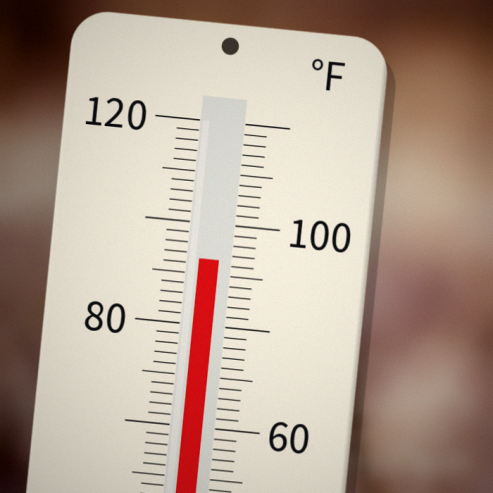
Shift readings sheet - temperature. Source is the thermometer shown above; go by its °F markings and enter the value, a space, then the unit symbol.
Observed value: 93 °F
